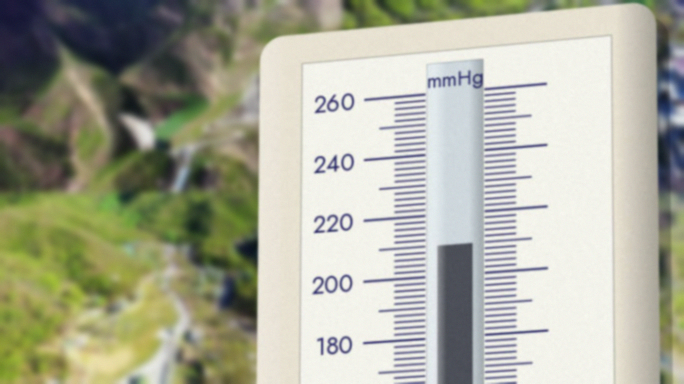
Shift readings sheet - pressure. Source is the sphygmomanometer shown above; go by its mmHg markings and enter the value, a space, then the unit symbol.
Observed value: 210 mmHg
